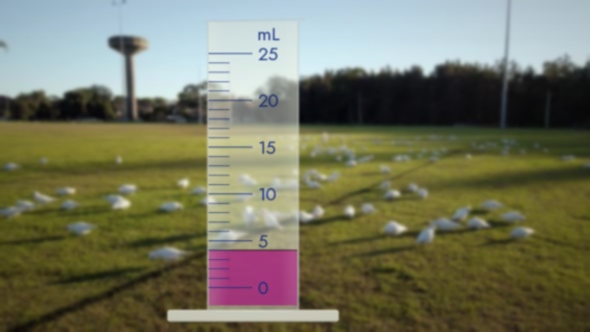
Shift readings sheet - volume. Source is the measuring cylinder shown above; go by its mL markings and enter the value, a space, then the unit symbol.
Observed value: 4 mL
